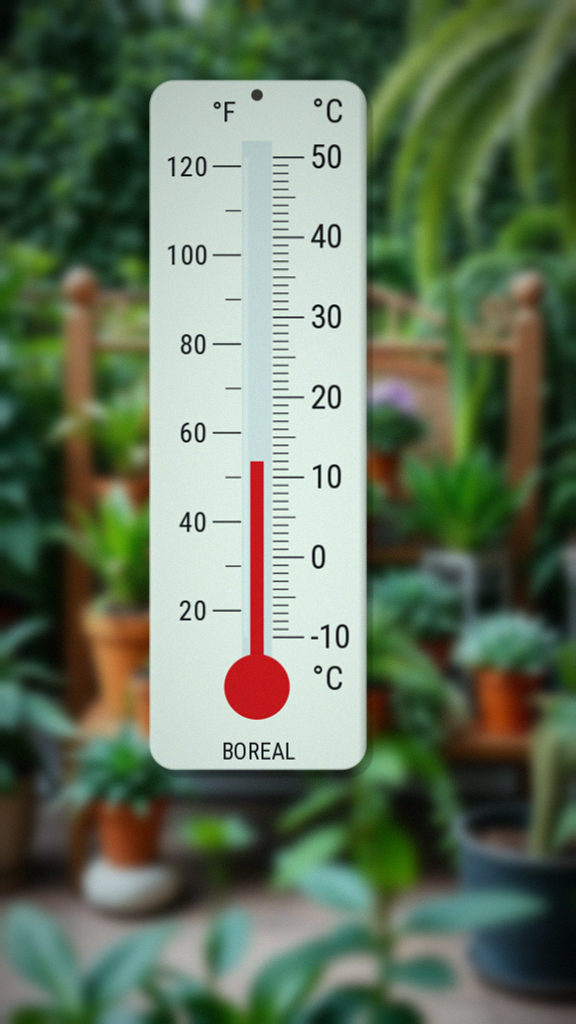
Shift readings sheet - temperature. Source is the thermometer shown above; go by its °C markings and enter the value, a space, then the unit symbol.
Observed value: 12 °C
